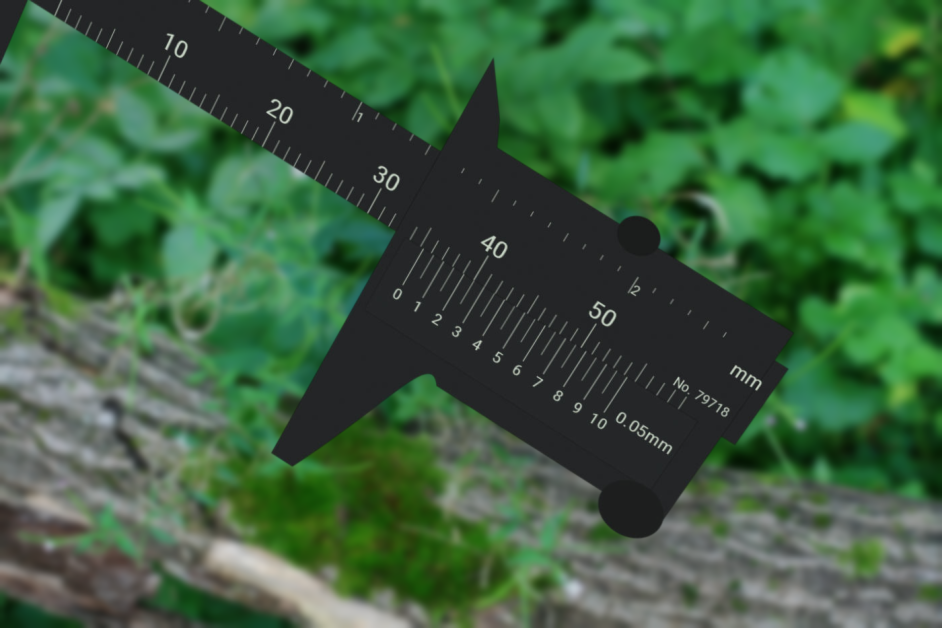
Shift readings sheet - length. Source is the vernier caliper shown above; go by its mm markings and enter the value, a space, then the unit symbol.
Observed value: 35.3 mm
